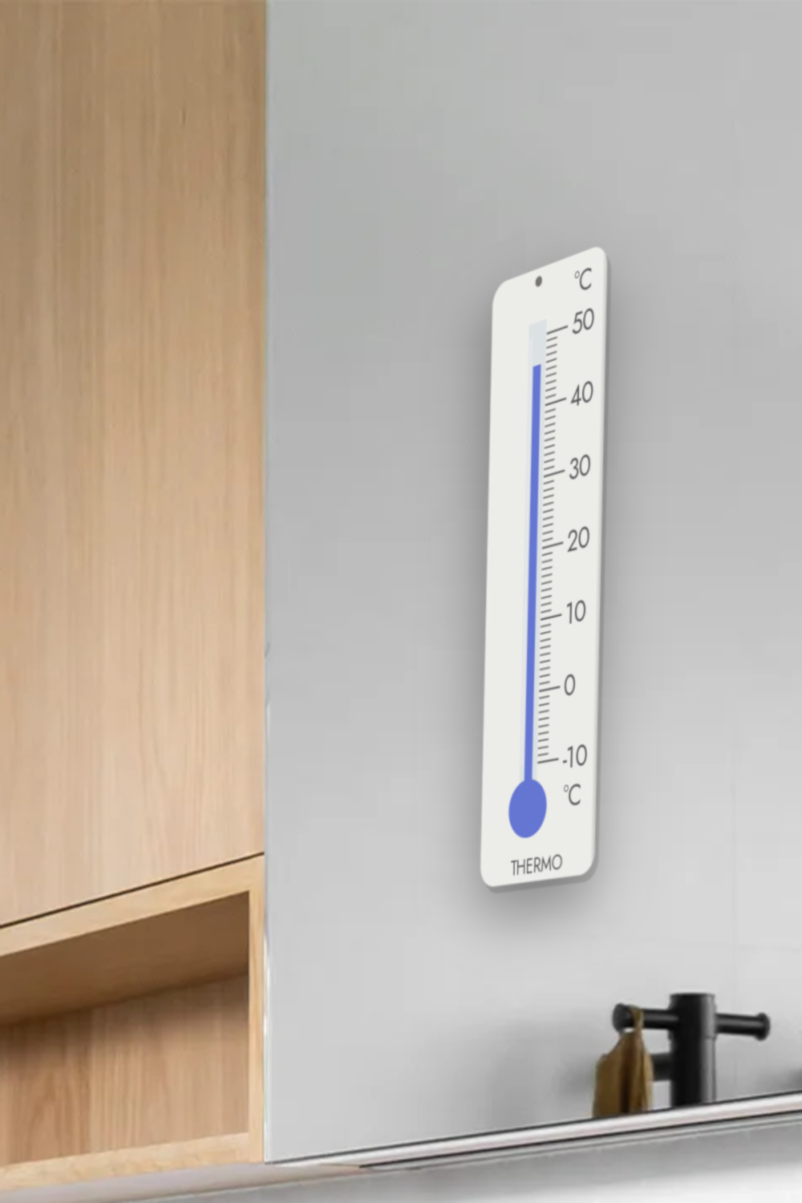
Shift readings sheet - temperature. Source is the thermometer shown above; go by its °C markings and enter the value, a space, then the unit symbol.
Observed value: 46 °C
